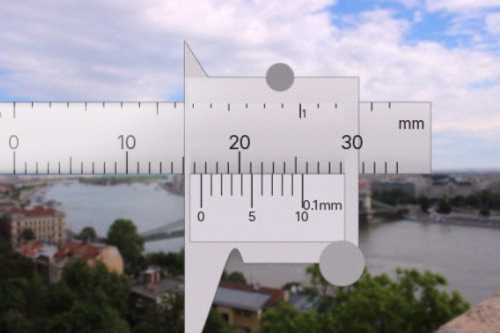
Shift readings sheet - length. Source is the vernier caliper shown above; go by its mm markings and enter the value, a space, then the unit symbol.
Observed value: 16.6 mm
